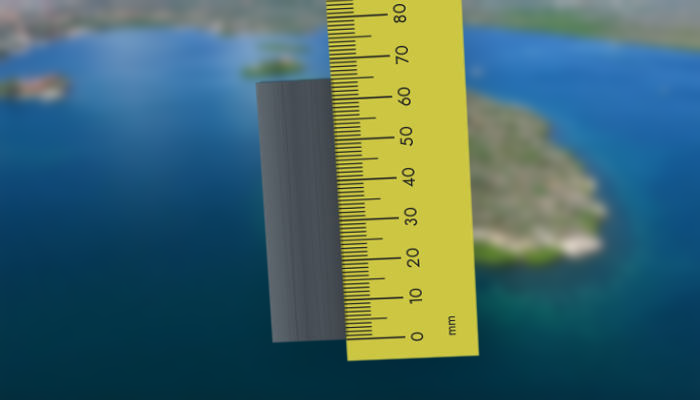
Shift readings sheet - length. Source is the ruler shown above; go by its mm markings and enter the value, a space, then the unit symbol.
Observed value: 65 mm
